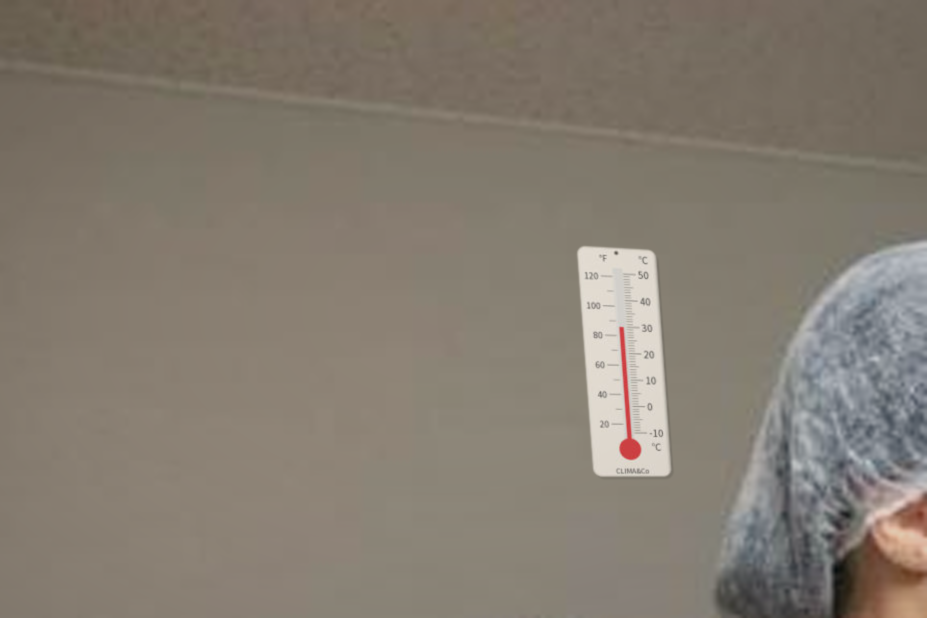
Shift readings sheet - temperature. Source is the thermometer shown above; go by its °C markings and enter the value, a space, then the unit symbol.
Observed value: 30 °C
